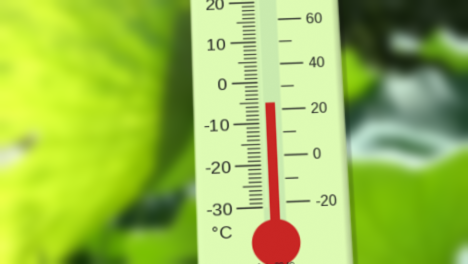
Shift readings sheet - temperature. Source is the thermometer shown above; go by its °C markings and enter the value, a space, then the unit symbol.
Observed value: -5 °C
